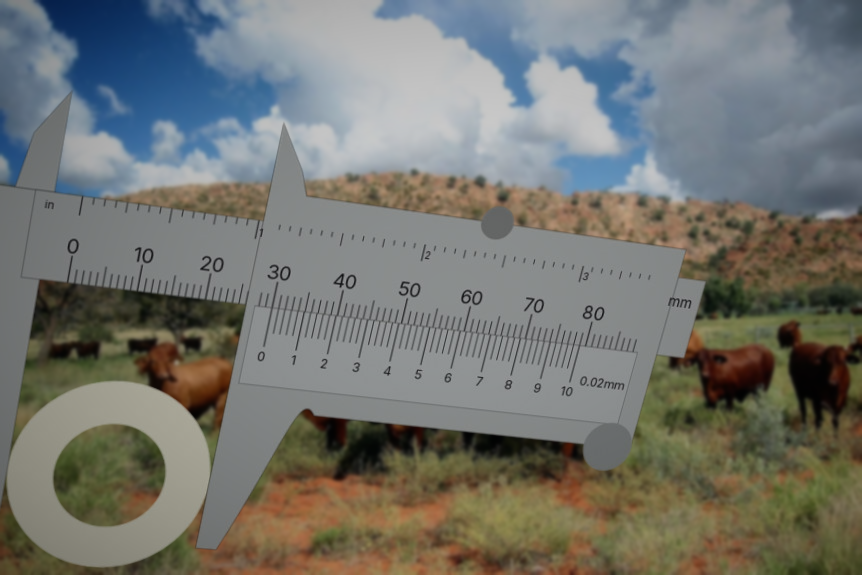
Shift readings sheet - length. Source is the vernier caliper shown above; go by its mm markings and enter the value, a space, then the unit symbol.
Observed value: 30.0 mm
